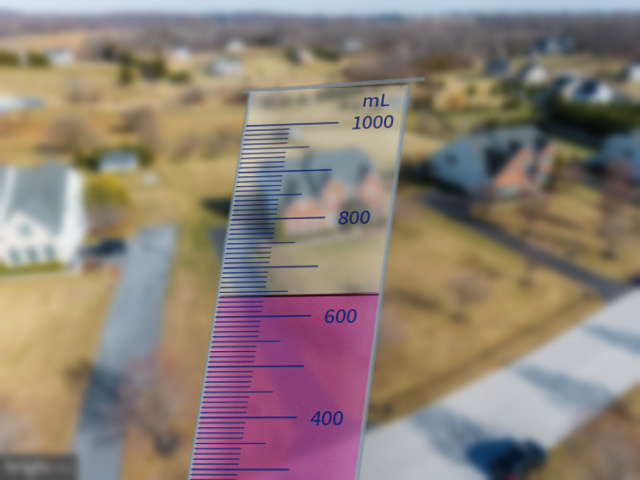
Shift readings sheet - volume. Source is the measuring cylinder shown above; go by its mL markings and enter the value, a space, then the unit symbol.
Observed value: 640 mL
